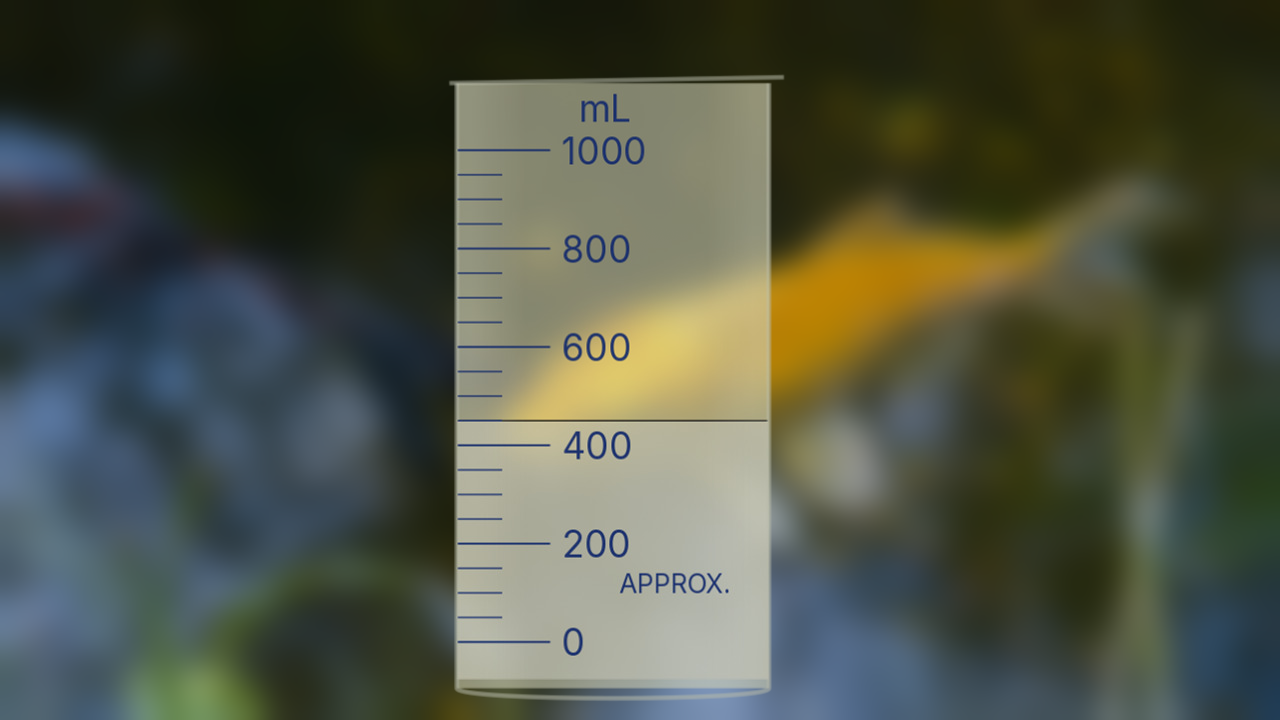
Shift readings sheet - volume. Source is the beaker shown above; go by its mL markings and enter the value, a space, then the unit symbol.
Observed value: 450 mL
